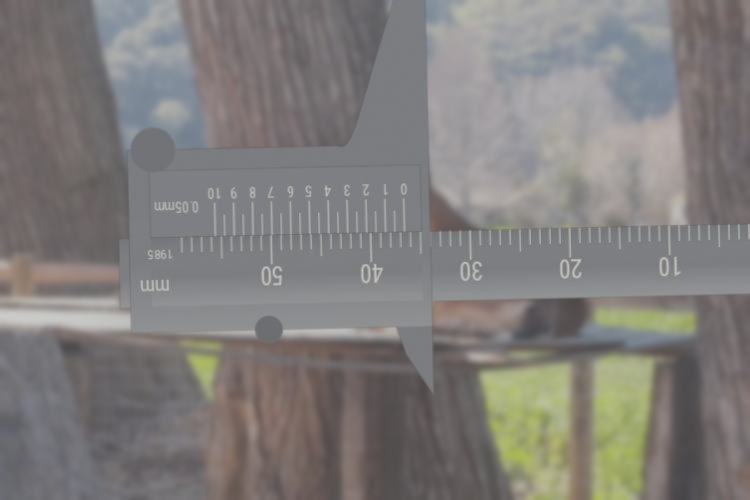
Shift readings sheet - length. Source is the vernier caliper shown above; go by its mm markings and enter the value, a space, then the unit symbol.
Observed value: 36.6 mm
